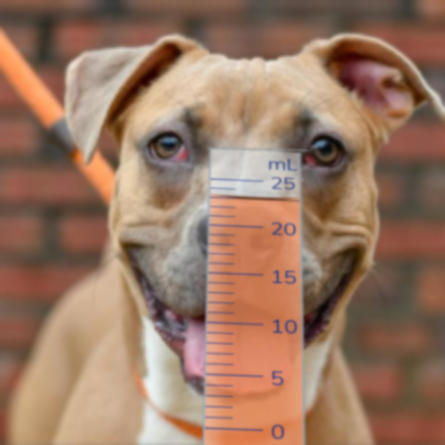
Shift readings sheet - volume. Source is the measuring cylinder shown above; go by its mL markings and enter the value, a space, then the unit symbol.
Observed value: 23 mL
